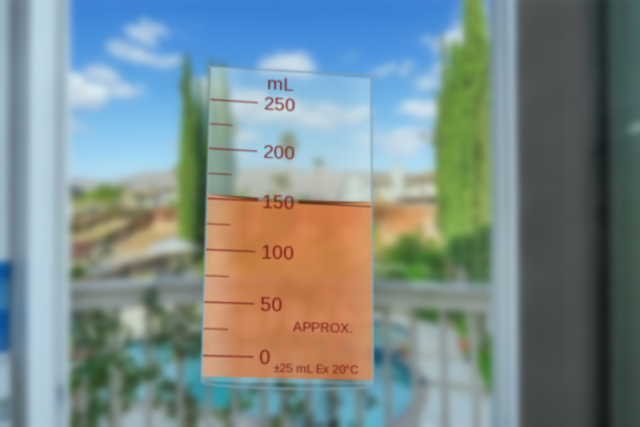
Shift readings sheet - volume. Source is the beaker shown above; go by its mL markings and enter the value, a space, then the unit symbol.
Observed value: 150 mL
